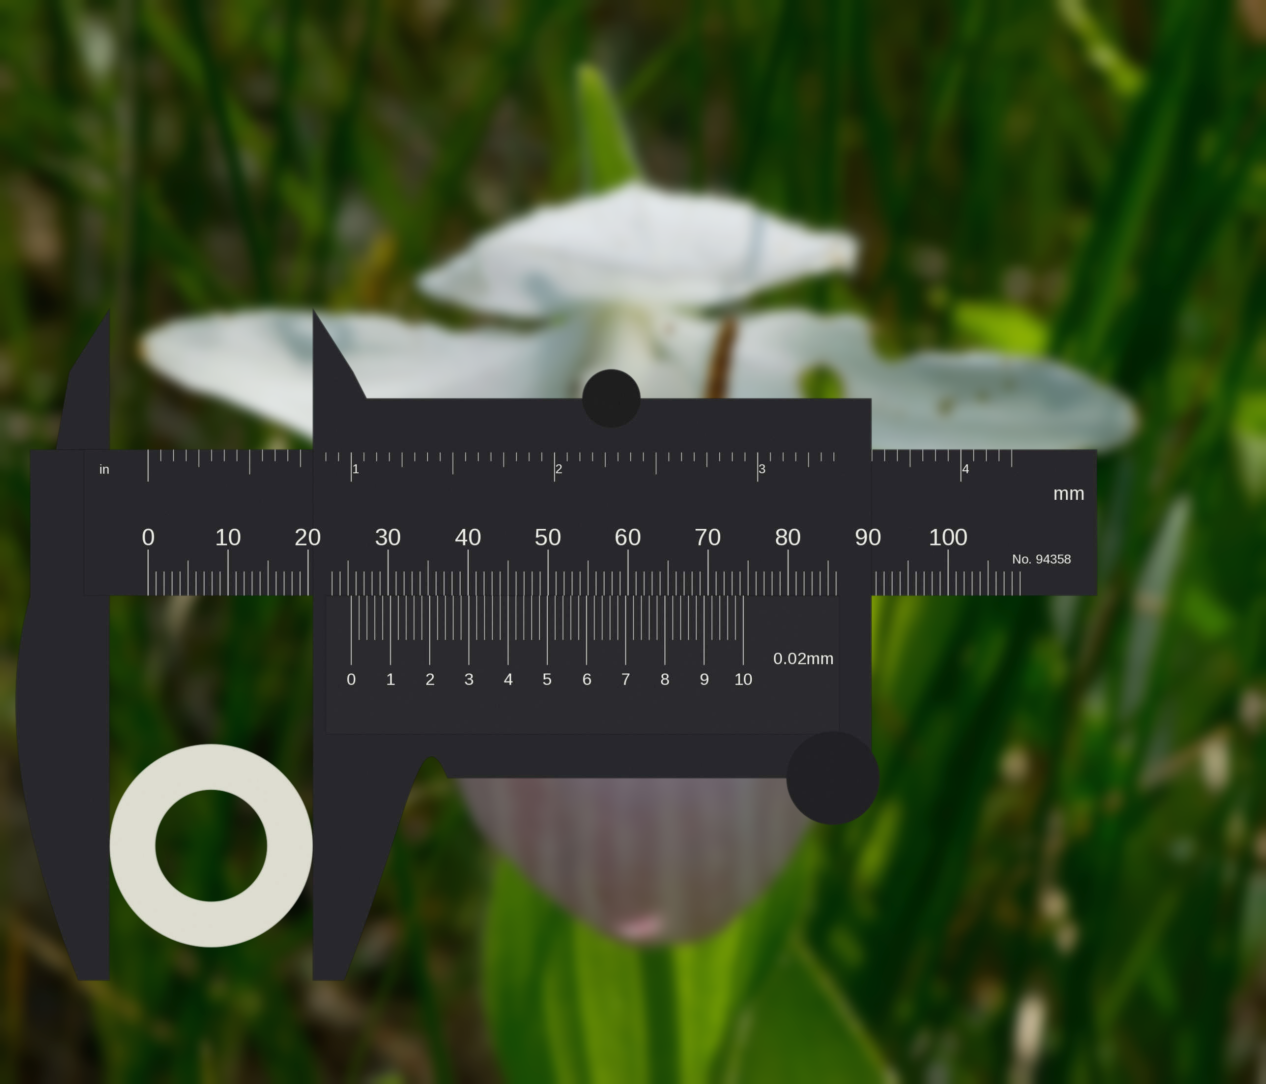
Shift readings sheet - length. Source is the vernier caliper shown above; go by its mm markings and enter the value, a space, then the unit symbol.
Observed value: 25.4 mm
